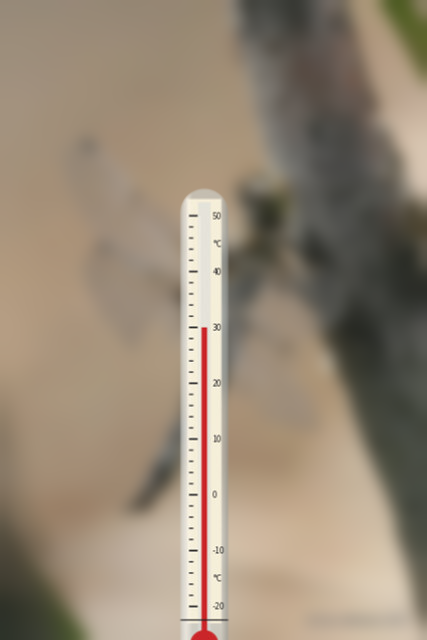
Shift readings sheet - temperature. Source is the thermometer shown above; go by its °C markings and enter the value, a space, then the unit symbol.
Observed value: 30 °C
